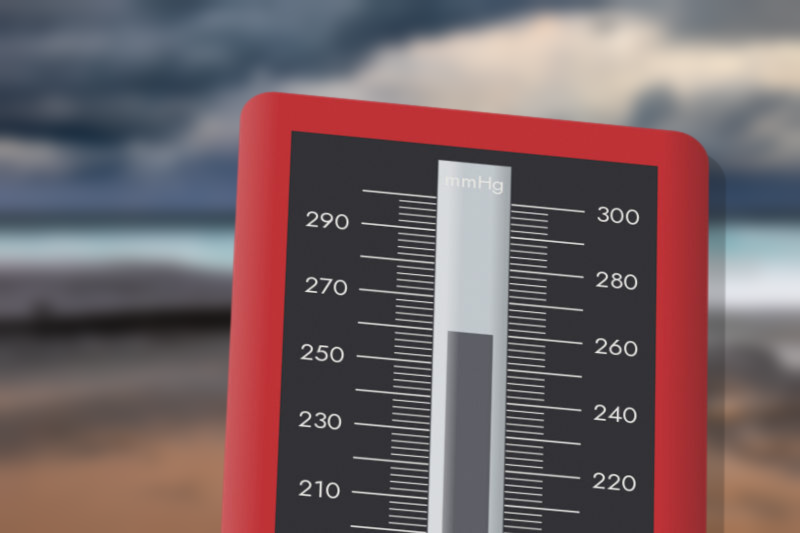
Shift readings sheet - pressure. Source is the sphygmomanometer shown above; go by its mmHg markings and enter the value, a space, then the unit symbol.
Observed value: 260 mmHg
